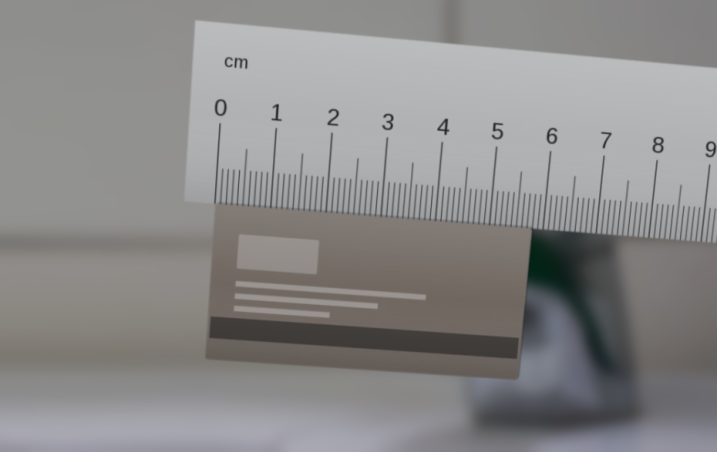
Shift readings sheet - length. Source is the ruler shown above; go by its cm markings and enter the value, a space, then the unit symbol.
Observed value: 5.8 cm
